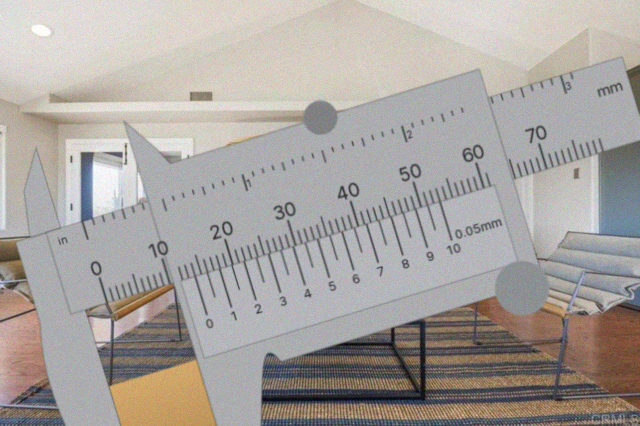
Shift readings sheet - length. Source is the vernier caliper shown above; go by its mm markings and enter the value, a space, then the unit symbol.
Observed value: 14.0 mm
